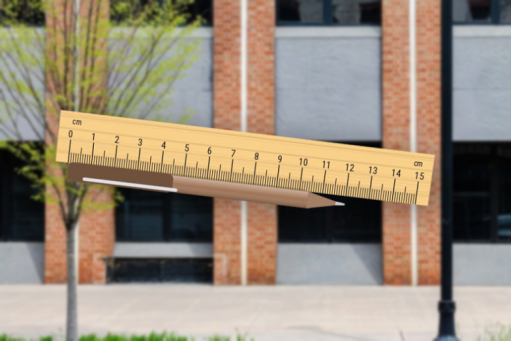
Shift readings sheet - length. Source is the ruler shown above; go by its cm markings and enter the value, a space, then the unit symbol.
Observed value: 12 cm
